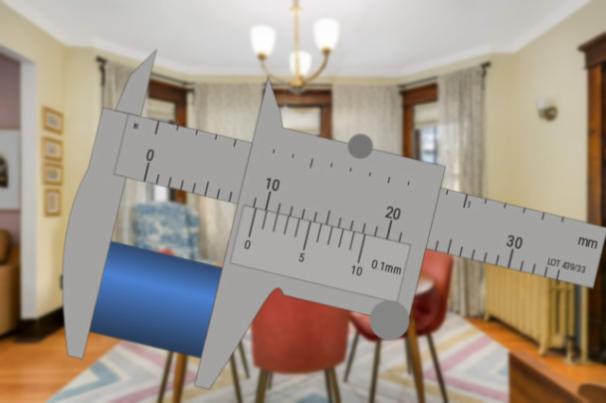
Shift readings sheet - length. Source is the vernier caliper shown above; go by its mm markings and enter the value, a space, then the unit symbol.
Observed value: 9.2 mm
